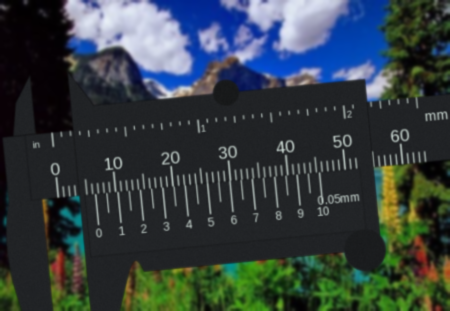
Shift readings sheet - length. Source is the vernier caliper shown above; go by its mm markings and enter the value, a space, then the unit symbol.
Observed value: 6.5 mm
